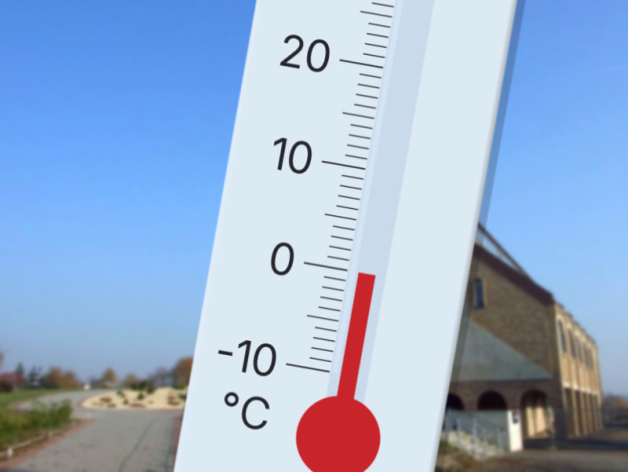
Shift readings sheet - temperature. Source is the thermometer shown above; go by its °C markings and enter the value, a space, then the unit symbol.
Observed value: 0 °C
